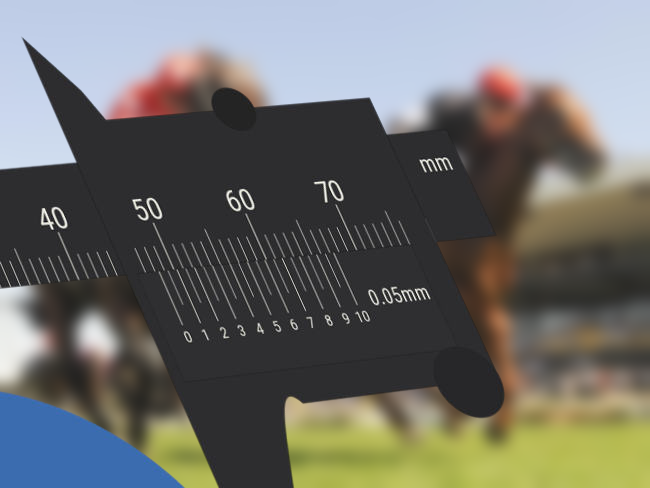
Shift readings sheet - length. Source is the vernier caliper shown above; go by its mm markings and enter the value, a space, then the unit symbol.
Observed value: 48.4 mm
